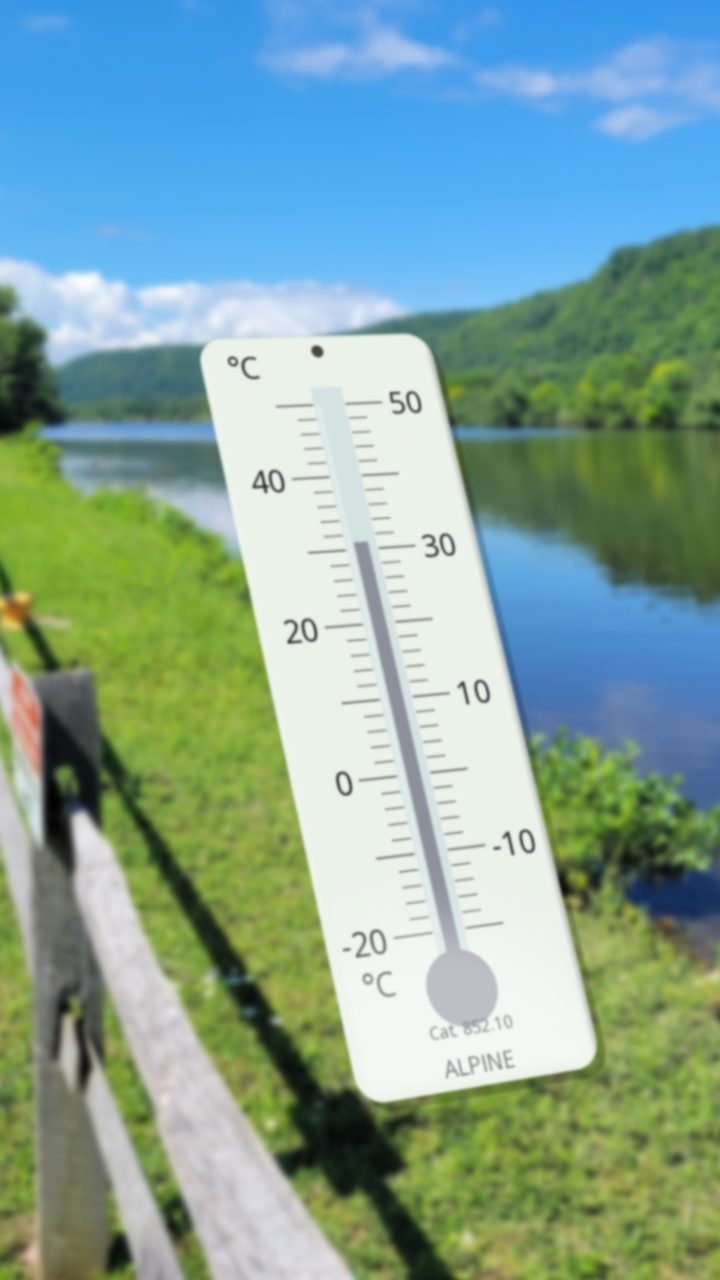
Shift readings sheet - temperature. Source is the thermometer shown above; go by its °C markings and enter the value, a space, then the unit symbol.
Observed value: 31 °C
